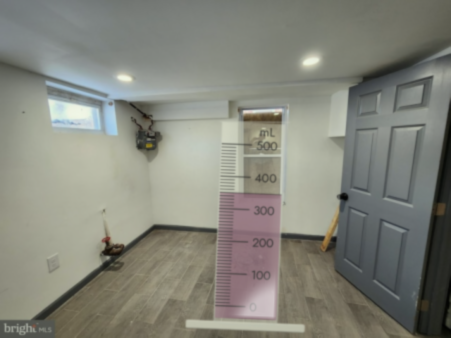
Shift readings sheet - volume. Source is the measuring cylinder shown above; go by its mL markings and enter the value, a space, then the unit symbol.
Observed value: 350 mL
